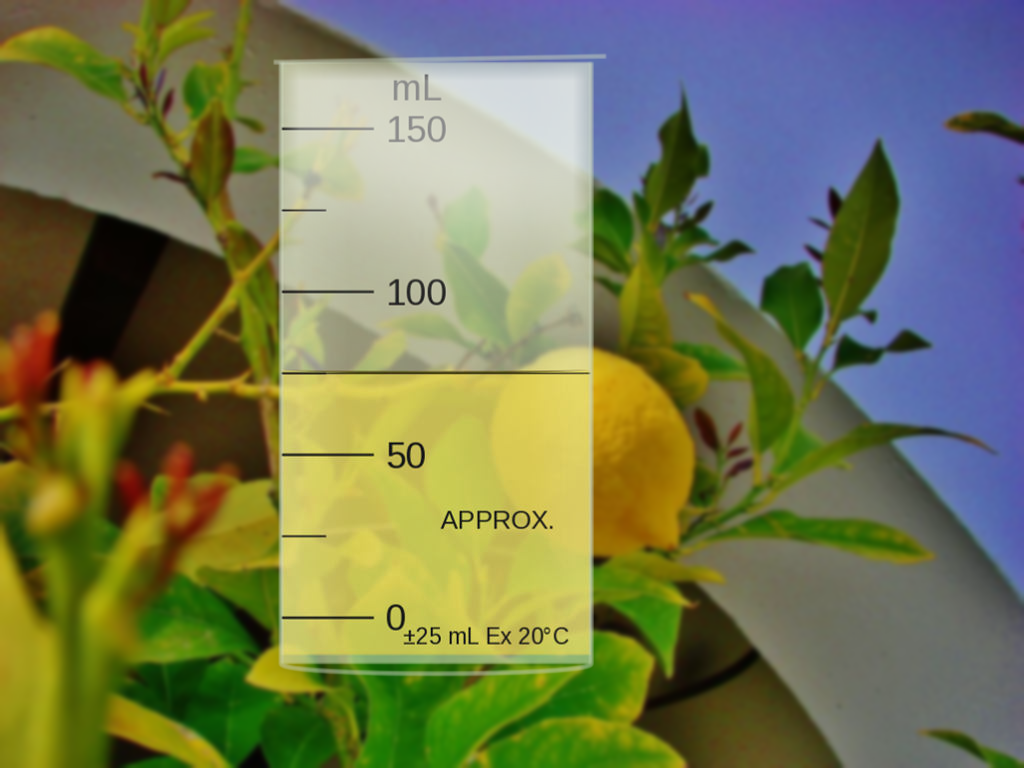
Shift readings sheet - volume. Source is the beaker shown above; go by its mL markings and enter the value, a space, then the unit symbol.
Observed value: 75 mL
